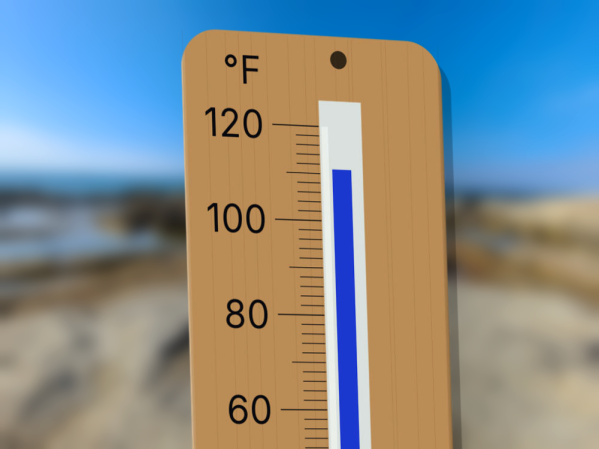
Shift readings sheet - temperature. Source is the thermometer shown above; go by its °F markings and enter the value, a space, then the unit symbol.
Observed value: 111 °F
